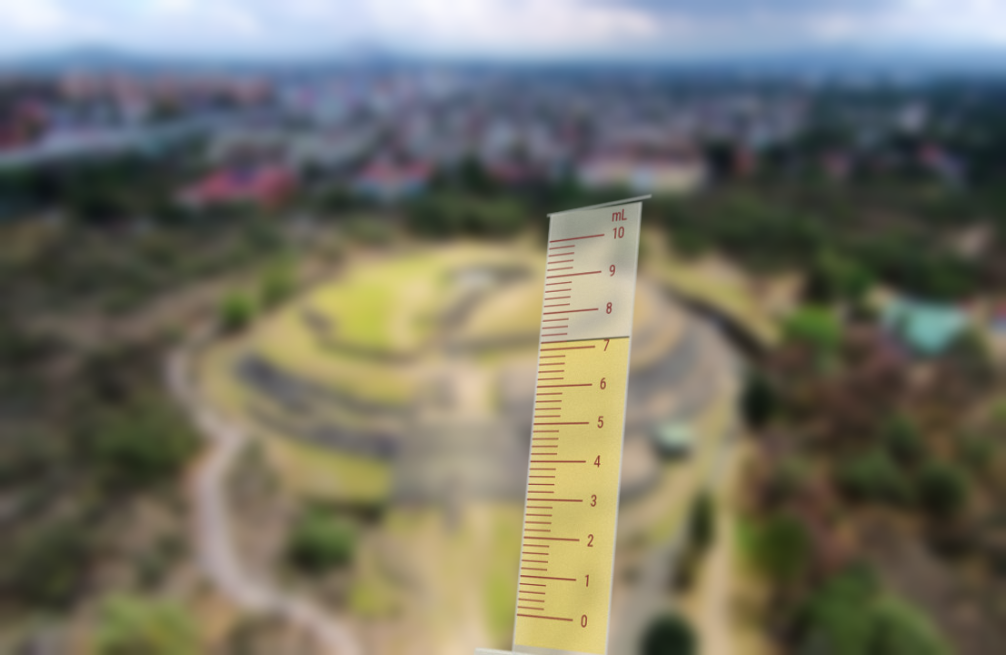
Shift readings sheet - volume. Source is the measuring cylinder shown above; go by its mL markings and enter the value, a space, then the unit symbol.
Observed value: 7.2 mL
